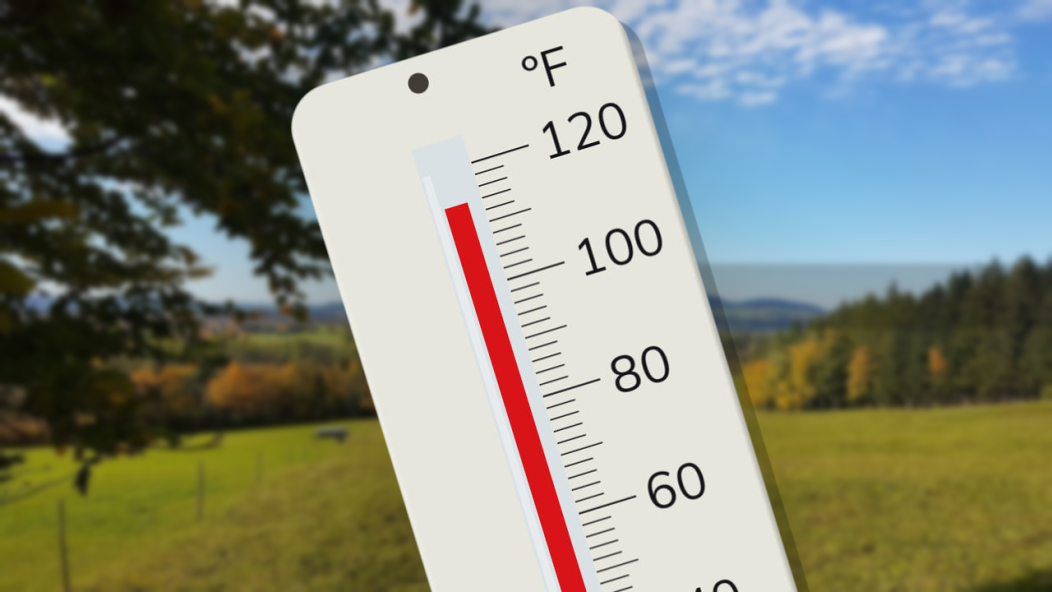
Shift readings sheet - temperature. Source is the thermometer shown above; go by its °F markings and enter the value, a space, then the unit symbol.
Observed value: 114 °F
